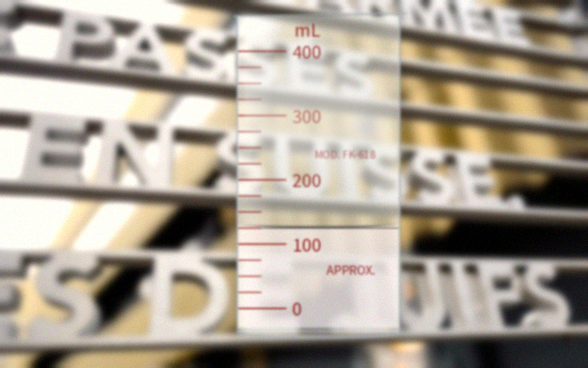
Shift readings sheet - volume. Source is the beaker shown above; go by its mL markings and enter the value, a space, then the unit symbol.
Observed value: 125 mL
